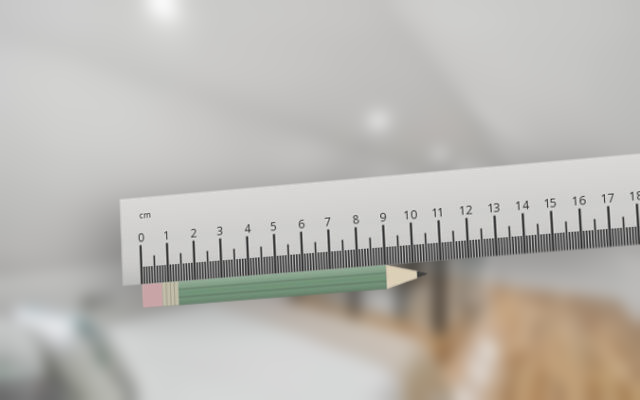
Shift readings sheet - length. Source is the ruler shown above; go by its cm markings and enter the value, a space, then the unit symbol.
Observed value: 10.5 cm
